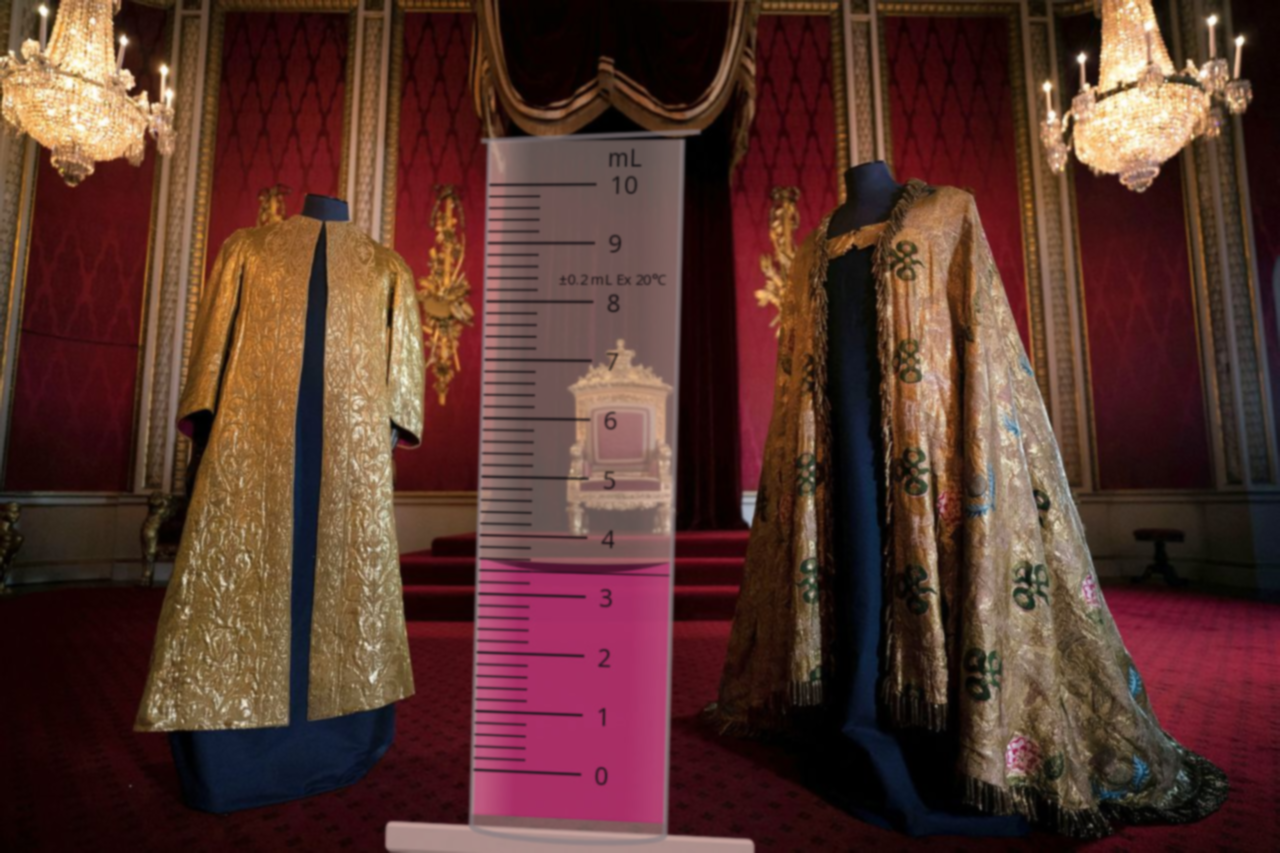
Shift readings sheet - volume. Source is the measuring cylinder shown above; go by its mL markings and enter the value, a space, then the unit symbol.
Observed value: 3.4 mL
